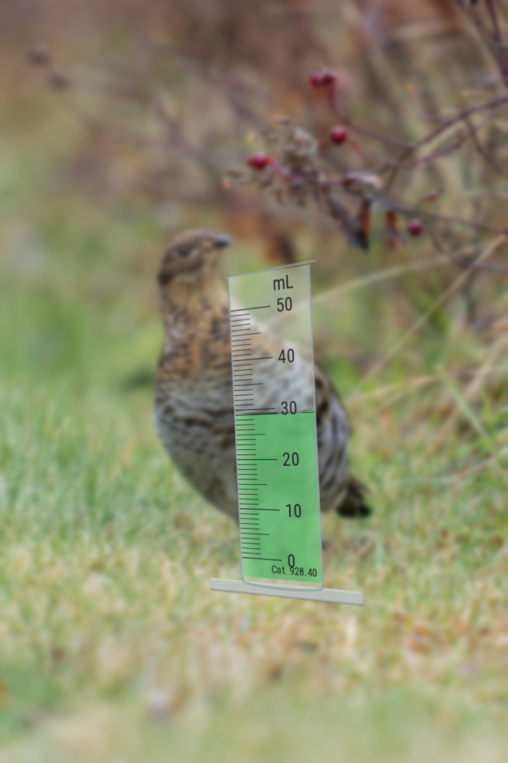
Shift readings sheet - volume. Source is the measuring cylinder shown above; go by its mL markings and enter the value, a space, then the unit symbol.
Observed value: 29 mL
